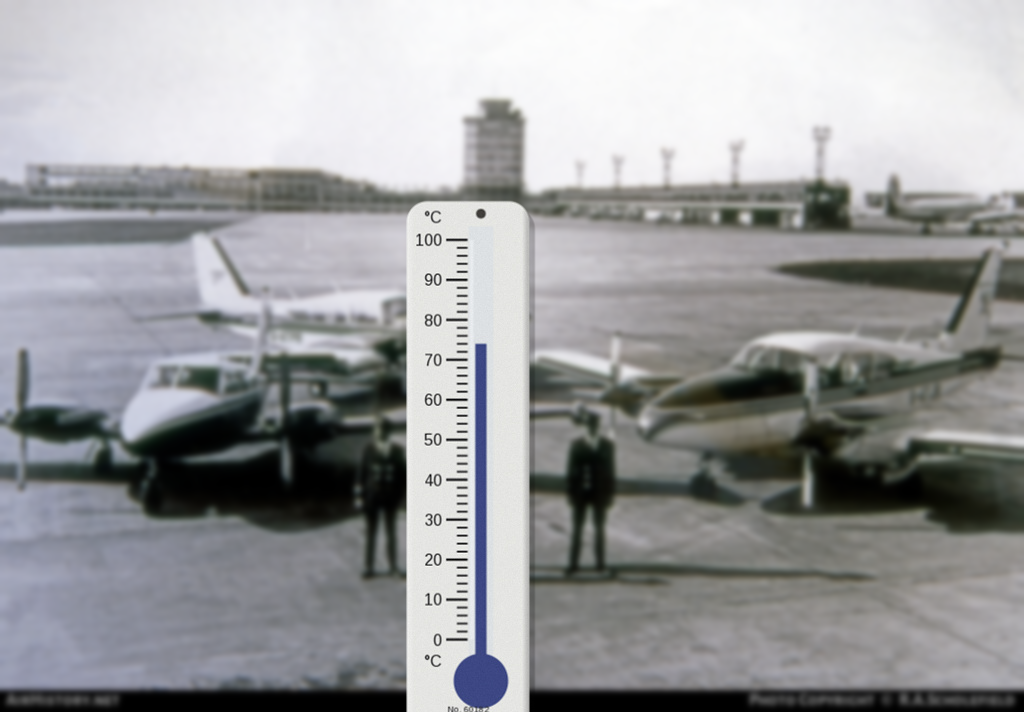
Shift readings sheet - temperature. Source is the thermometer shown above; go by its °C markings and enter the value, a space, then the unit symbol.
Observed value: 74 °C
